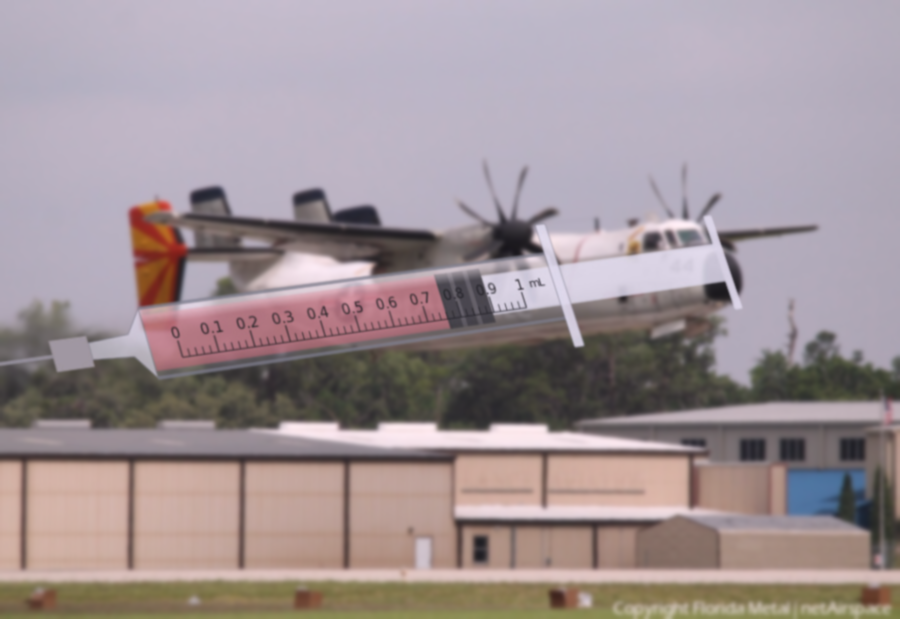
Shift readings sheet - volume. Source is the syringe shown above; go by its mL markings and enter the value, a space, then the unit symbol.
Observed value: 0.76 mL
